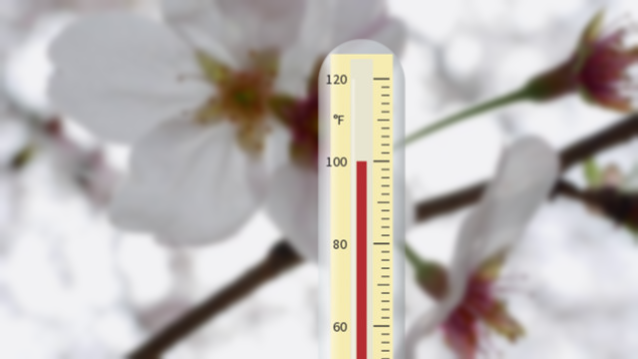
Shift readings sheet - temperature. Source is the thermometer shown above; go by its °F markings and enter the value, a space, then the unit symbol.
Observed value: 100 °F
